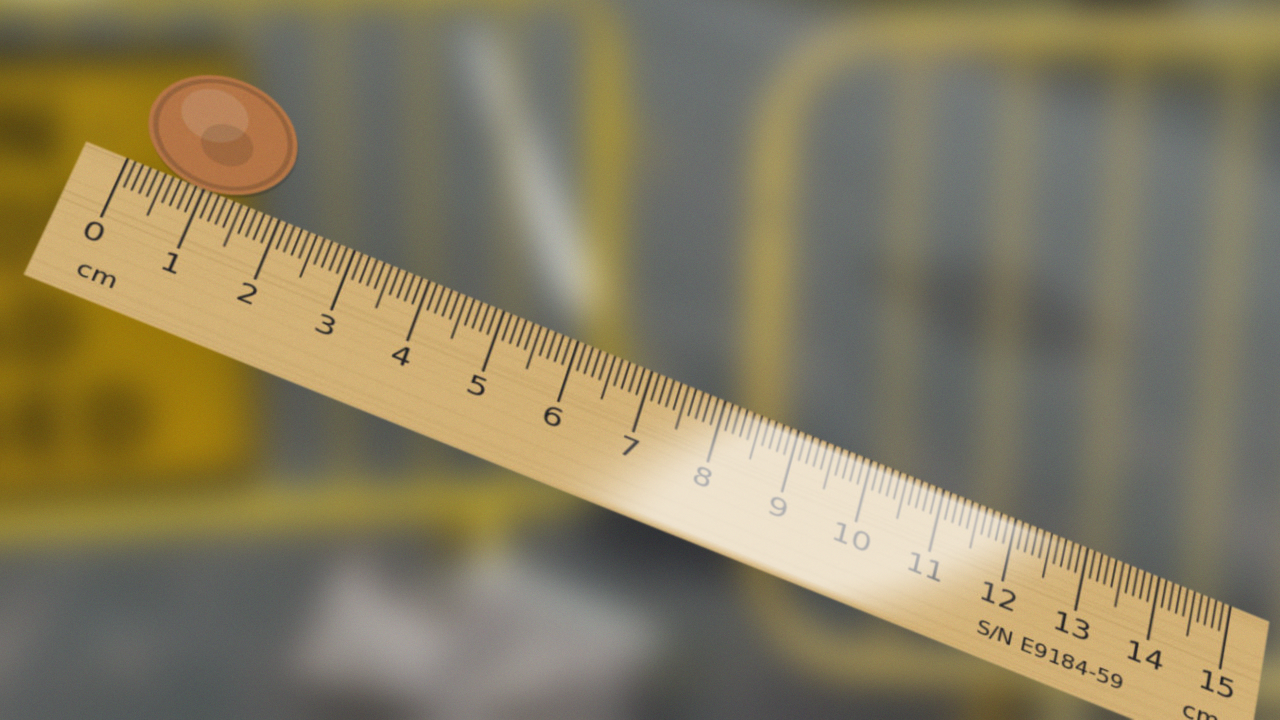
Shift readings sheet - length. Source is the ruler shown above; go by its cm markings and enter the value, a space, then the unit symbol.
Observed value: 1.9 cm
